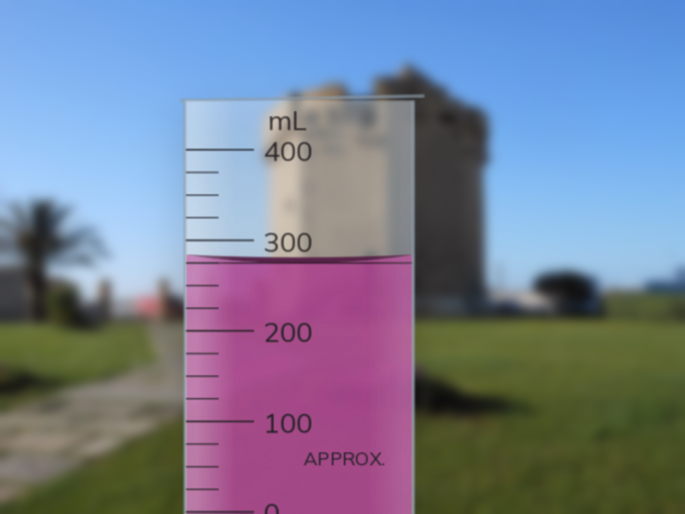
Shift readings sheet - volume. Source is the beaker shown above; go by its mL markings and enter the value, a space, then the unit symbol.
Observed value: 275 mL
